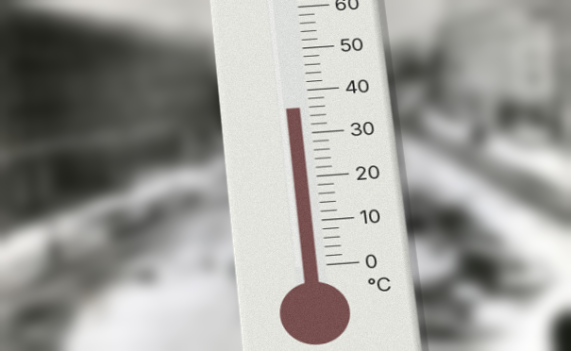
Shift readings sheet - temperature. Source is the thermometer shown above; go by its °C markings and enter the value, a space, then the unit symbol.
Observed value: 36 °C
